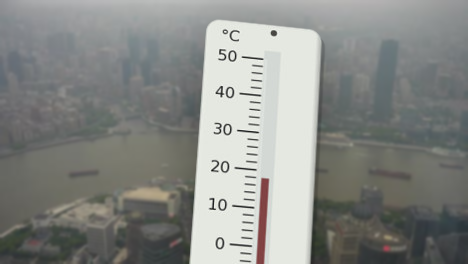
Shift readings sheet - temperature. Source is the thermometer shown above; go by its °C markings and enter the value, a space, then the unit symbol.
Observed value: 18 °C
